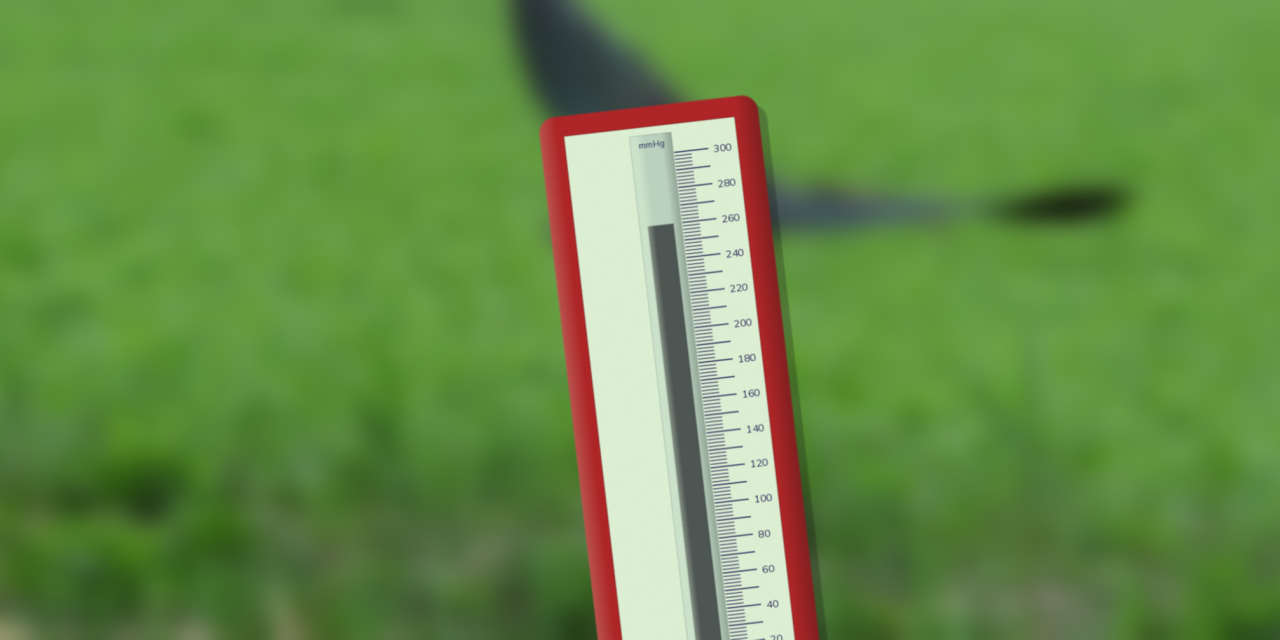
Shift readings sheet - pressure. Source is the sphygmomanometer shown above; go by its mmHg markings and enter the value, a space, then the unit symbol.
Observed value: 260 mmHg
